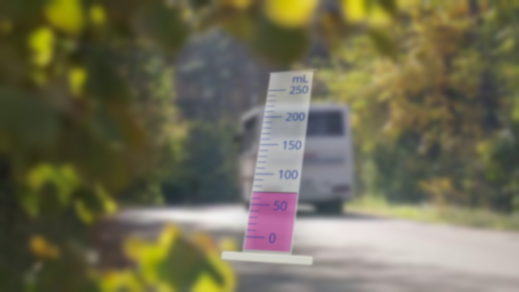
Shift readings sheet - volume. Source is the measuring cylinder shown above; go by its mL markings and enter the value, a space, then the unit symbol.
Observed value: 70 mL
